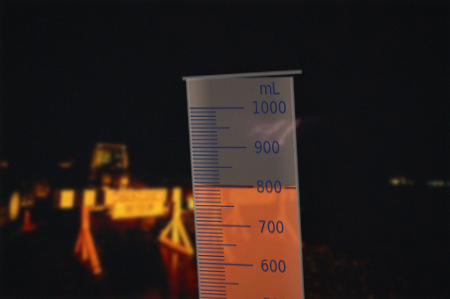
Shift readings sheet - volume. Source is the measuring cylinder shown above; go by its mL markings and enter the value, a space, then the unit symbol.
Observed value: 800 mL
